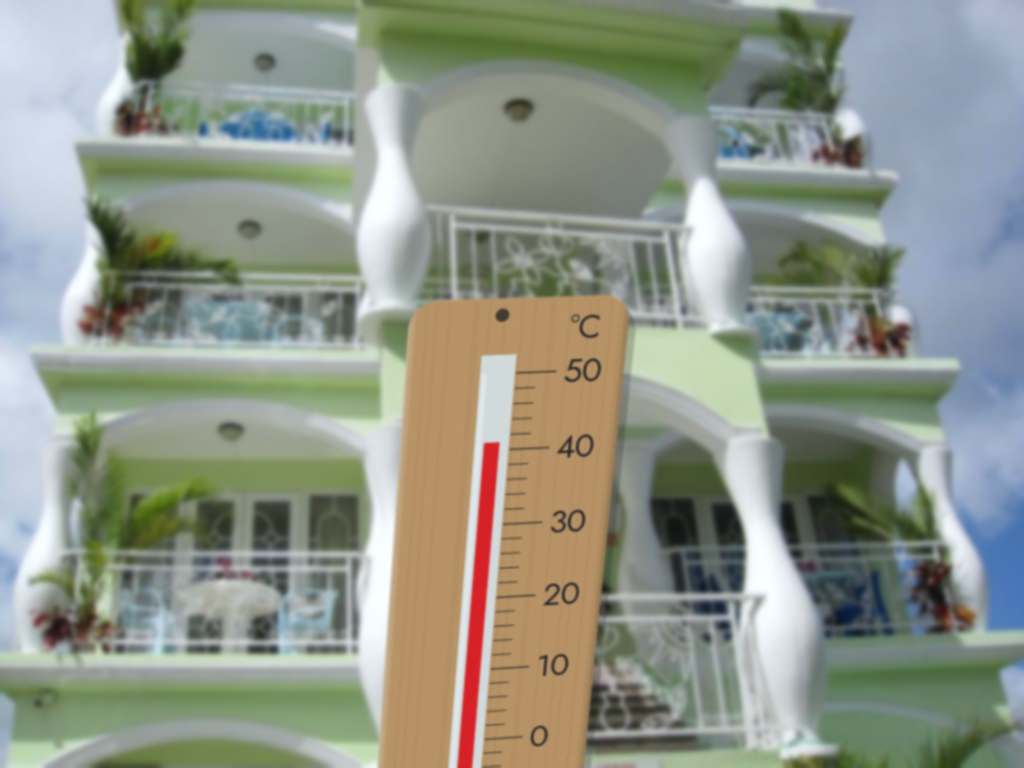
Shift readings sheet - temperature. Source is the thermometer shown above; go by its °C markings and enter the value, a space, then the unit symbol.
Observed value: 41 °C
